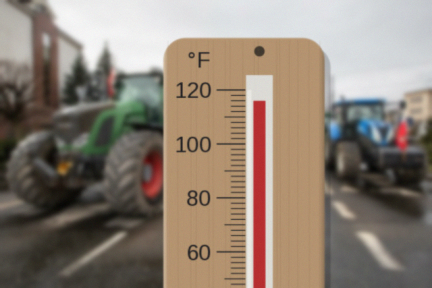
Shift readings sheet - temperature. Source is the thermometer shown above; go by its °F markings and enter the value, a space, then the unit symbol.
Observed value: 116 °F
